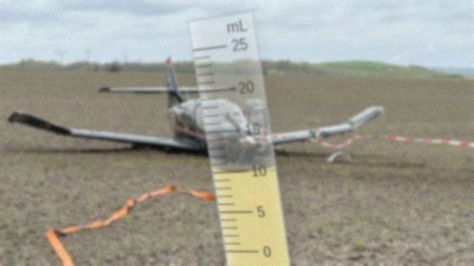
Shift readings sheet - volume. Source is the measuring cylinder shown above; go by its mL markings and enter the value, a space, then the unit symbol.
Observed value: 10 mL
